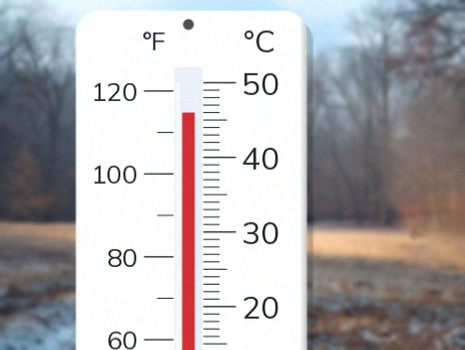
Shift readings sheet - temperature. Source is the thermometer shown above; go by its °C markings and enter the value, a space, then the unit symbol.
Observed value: 46 °C
